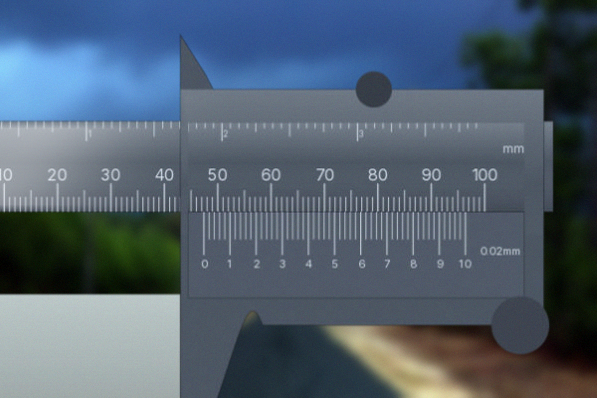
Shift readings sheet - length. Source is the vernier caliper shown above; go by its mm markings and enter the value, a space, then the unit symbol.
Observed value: 47.4 mm
